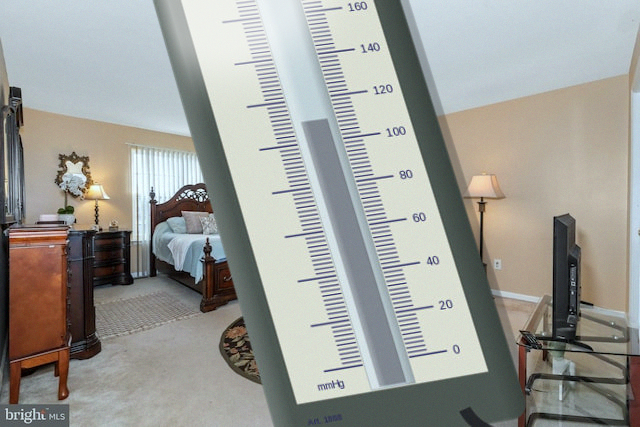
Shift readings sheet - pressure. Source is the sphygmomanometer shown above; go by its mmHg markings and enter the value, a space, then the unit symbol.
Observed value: 110 mmHg
